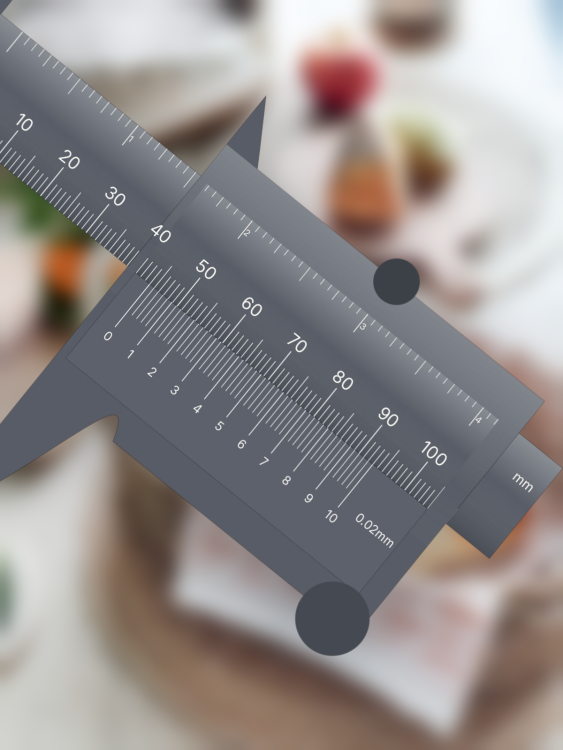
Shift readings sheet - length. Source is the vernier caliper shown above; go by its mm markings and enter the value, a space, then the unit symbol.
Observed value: 44.0 mm
